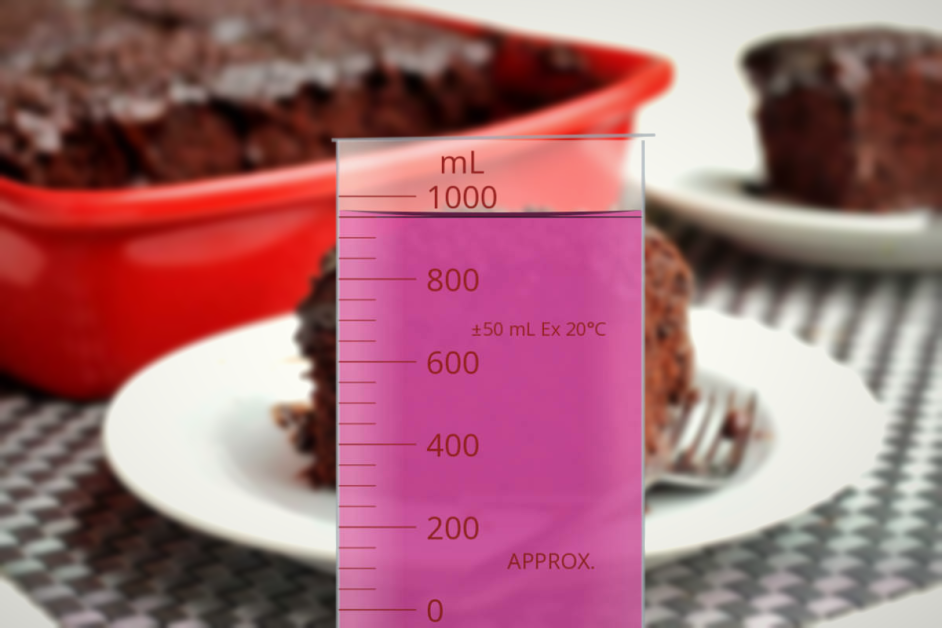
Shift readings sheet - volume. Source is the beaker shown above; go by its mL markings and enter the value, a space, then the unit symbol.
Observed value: 950 mL
